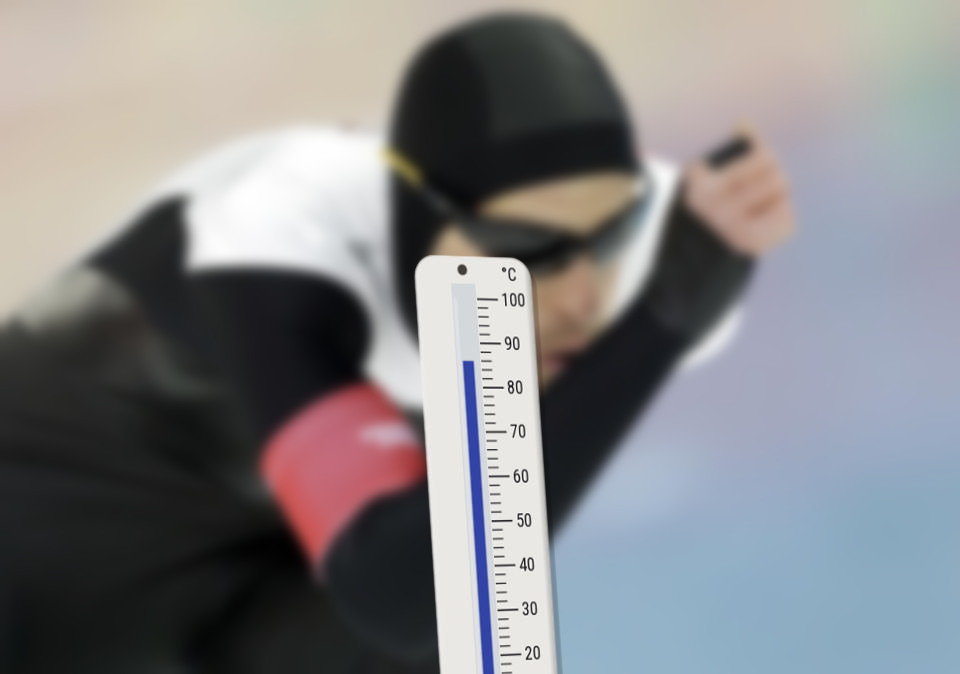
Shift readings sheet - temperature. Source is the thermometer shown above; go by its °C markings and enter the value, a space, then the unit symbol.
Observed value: 86 °C
